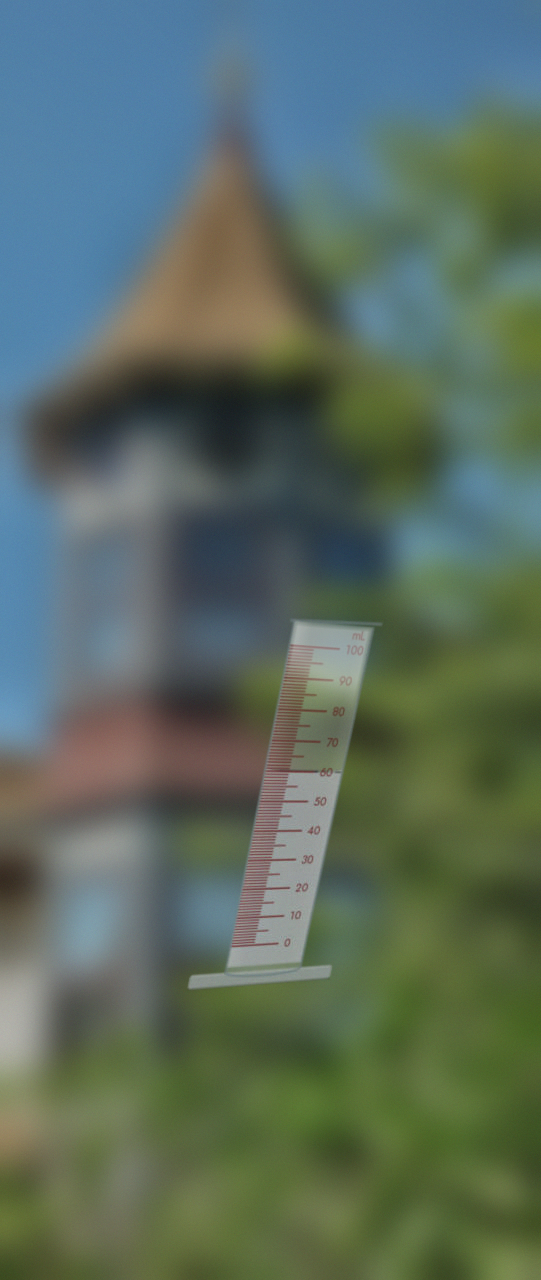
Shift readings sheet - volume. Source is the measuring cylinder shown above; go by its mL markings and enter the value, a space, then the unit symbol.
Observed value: 60 mL
